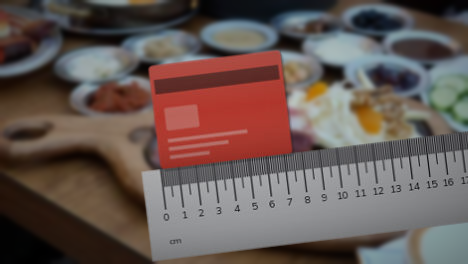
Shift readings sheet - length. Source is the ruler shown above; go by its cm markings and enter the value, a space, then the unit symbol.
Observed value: 7.5 cm
